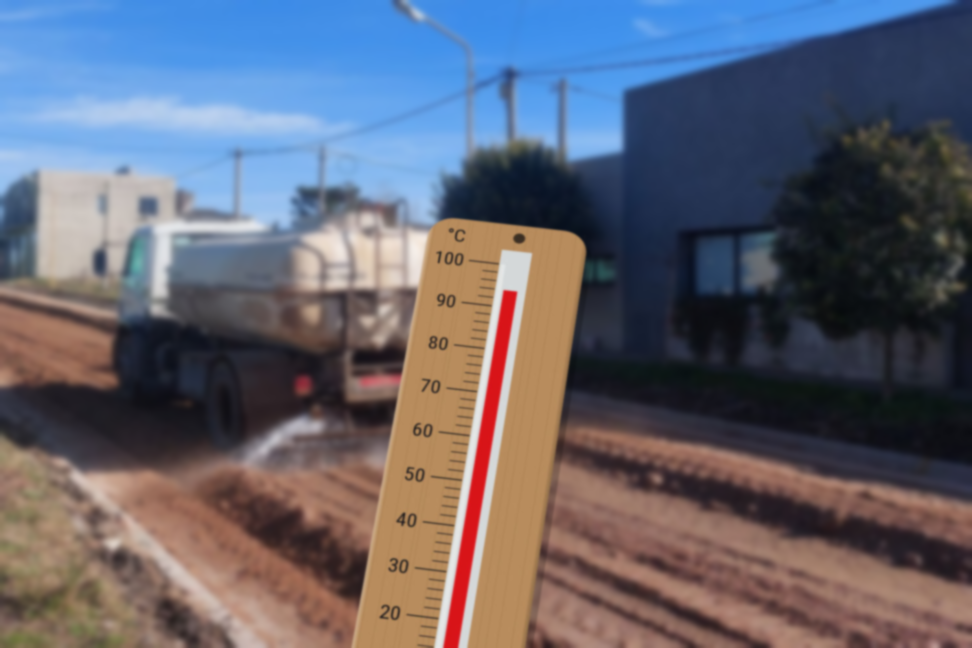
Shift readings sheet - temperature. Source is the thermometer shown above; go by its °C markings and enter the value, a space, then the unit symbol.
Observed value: 94 °C
